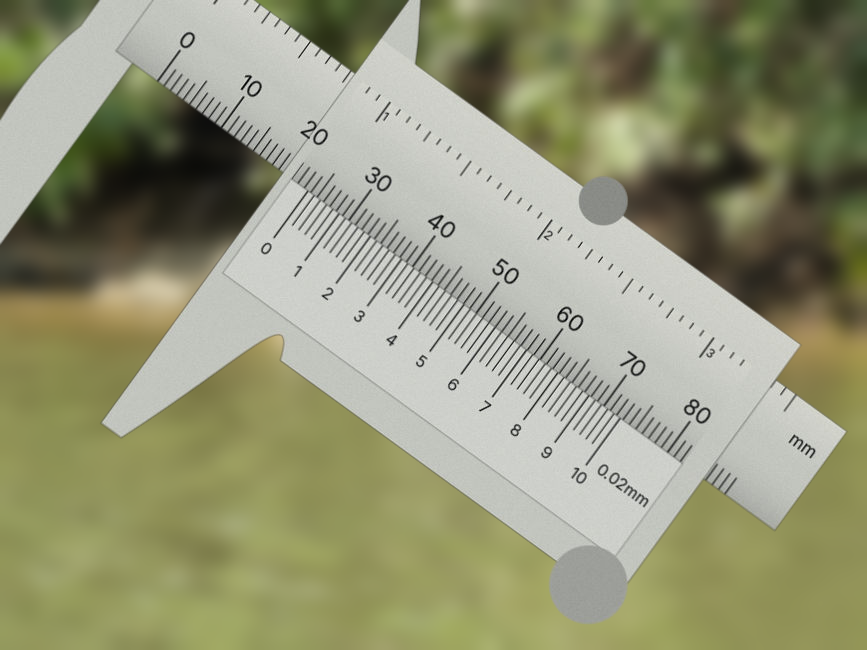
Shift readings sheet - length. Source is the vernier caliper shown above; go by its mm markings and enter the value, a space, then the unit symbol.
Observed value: 23.6 mm
